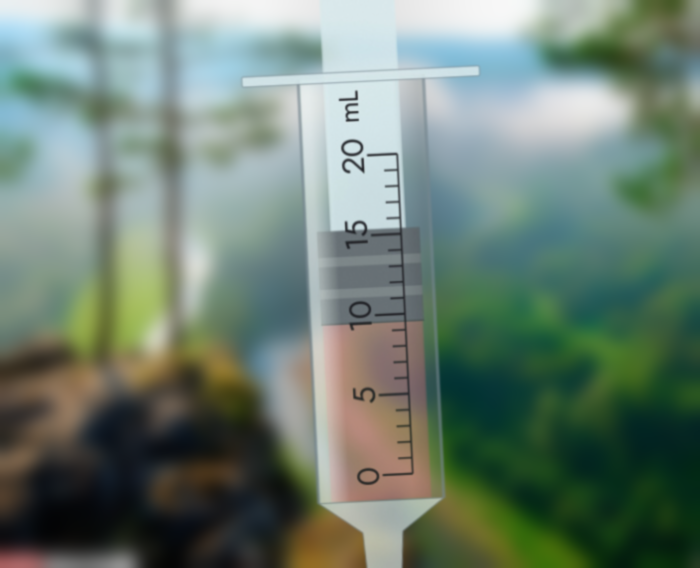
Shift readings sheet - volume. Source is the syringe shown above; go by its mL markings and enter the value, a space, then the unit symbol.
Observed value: 9.5 mL
